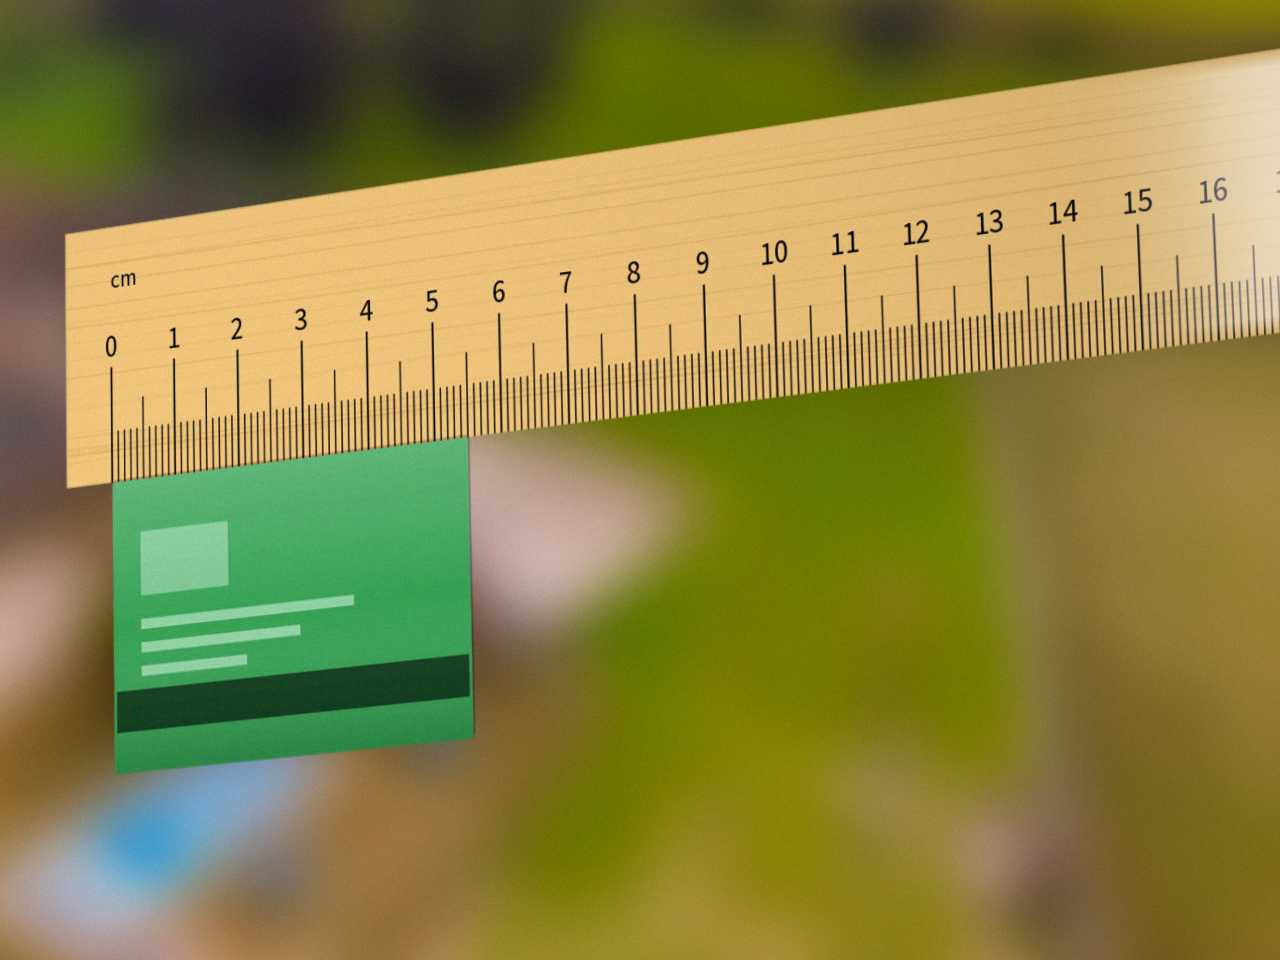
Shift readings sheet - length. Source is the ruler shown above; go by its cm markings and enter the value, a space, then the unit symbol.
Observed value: 5.5 cm
